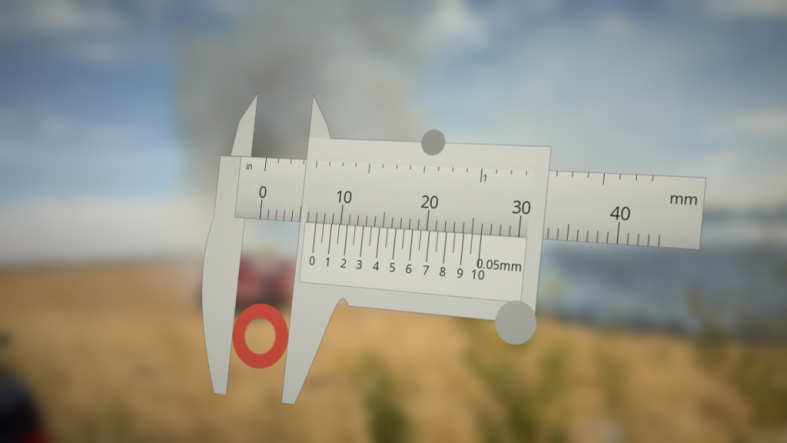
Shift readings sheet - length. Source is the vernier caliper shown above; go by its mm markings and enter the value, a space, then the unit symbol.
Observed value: 7.0 mm
